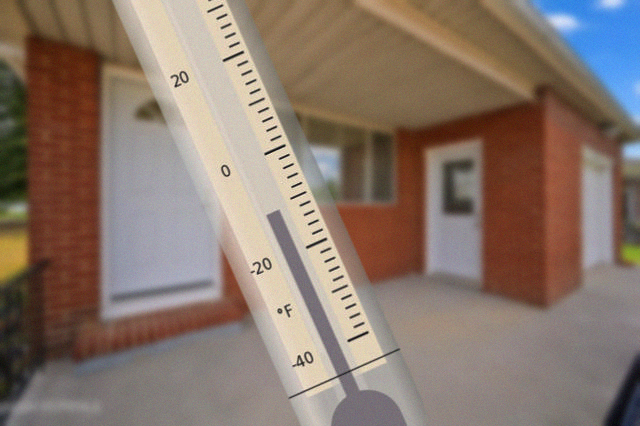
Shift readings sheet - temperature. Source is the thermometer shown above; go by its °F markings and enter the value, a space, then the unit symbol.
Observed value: -11 °F
